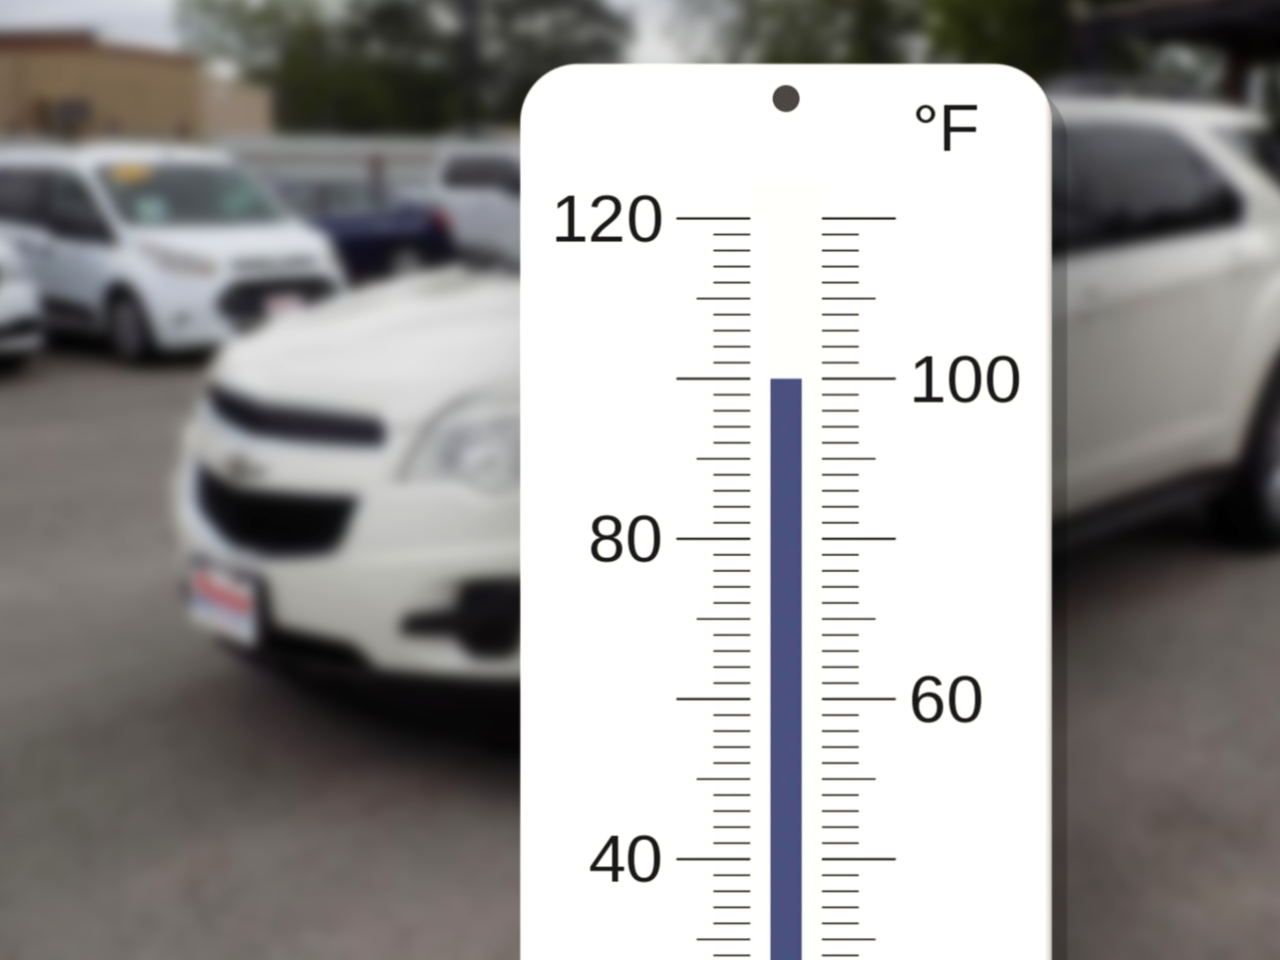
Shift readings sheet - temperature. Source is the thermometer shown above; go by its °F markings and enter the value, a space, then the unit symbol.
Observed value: 100 °F
